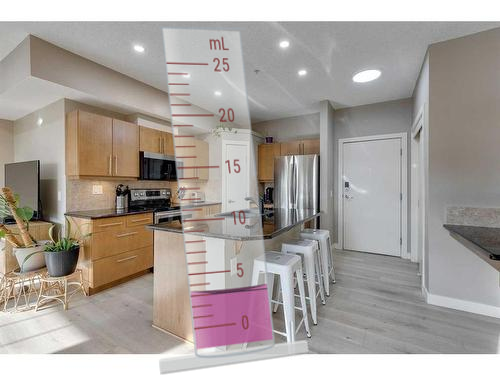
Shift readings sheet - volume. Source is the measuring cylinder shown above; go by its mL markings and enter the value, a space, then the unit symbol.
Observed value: 3 mL
